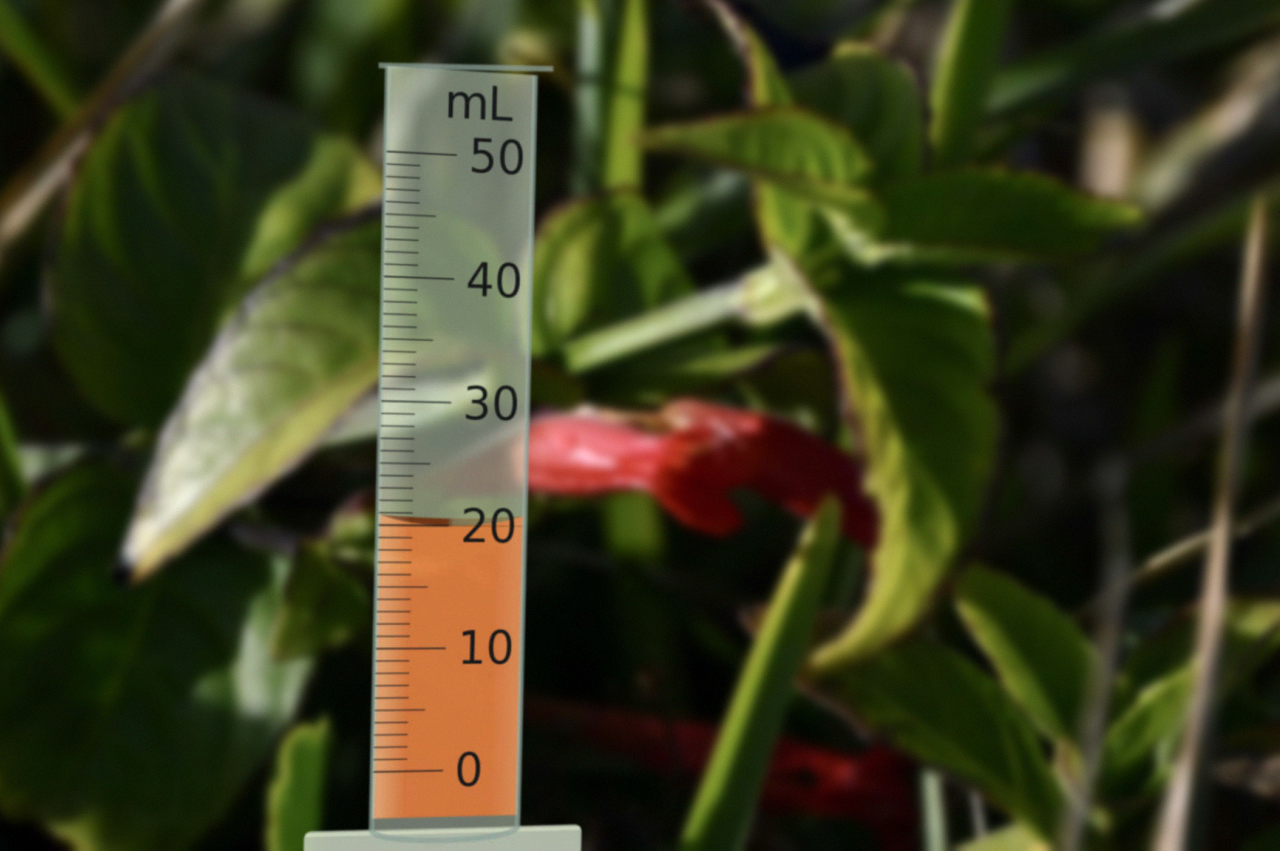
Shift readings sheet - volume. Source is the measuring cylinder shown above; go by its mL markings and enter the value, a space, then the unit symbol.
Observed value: 20 mL
